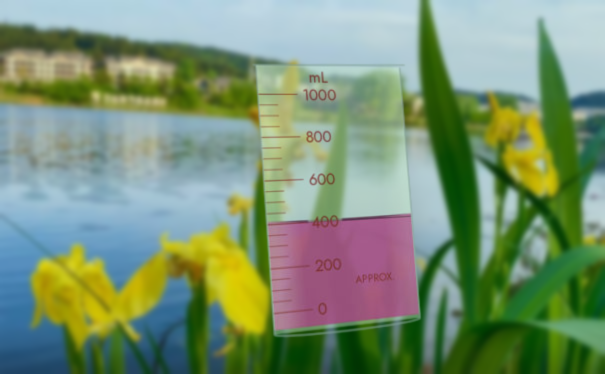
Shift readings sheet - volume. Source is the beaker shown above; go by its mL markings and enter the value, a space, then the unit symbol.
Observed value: 400 mL
